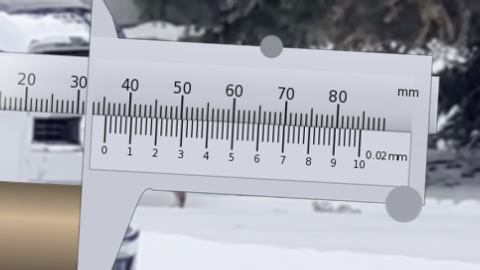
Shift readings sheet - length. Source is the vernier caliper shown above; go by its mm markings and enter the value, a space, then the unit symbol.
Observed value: 35.5 mm
